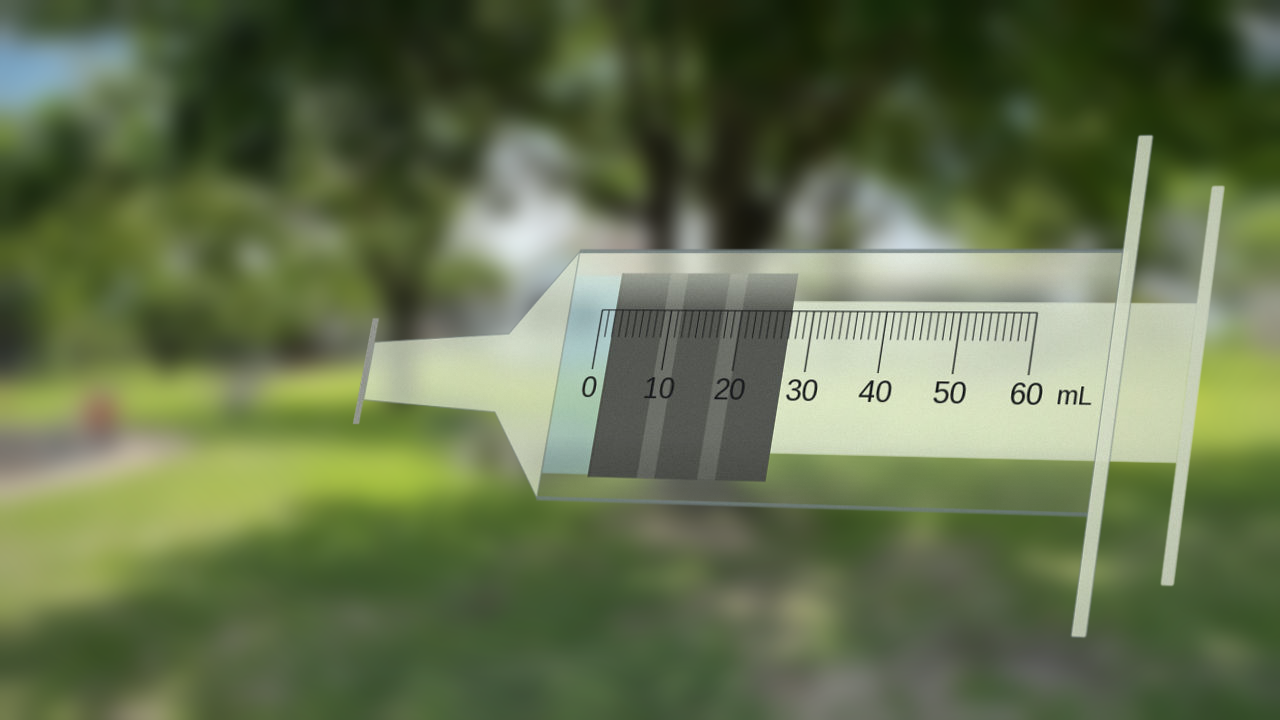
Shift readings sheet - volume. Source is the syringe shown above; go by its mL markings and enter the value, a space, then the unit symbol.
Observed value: 2 mL
